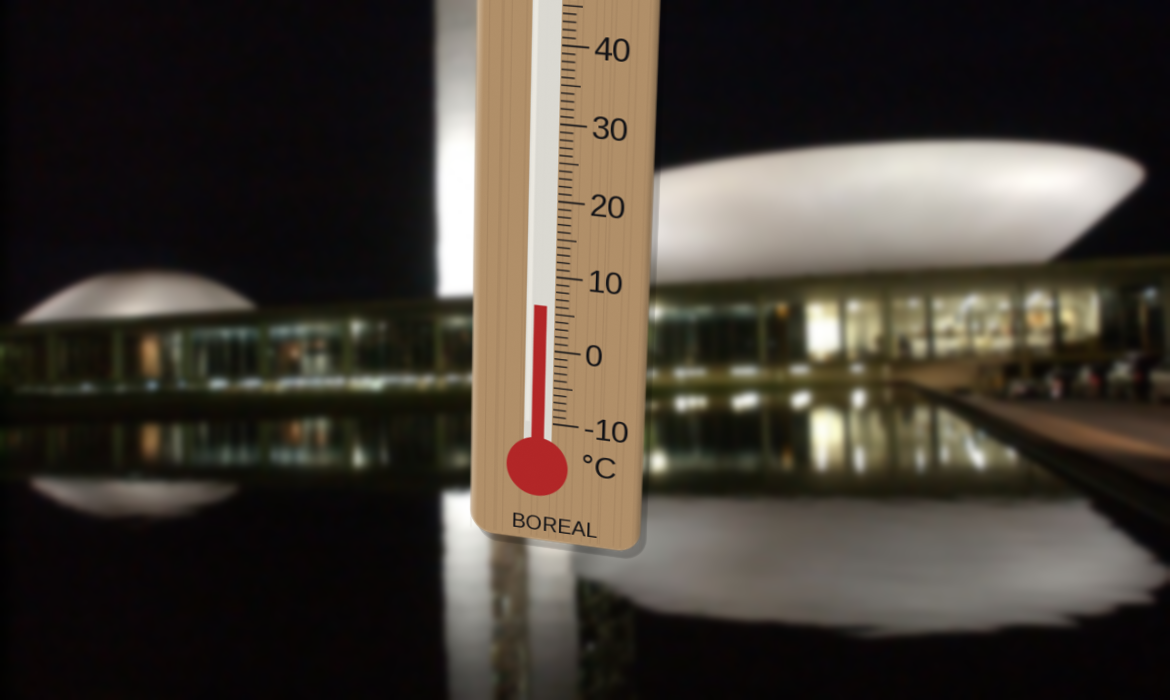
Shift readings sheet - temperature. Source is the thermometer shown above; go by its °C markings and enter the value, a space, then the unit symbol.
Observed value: 6 °C
